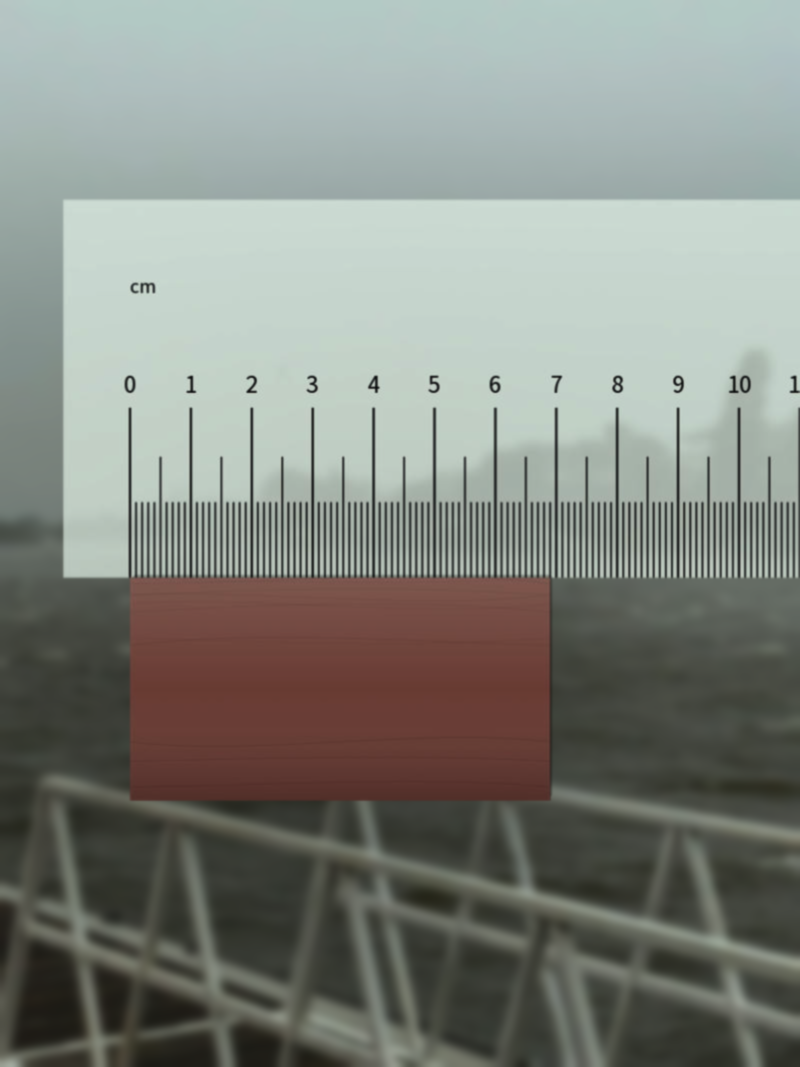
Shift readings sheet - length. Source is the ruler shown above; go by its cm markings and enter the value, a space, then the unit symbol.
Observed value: 6.9 cm
